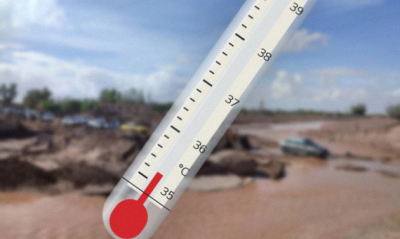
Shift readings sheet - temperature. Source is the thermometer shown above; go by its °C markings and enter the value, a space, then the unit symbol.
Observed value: 35.2 °C
